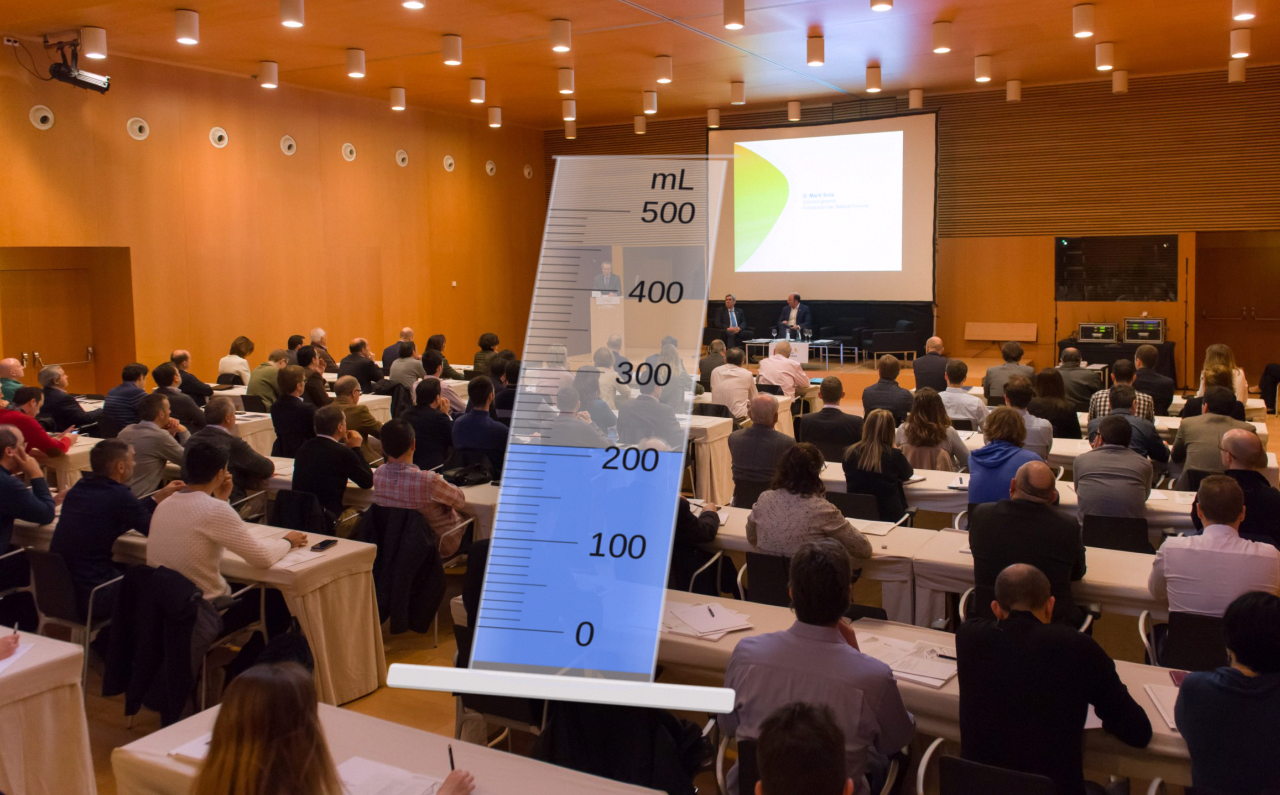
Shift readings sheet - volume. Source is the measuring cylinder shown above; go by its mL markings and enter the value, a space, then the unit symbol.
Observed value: 210 mL
